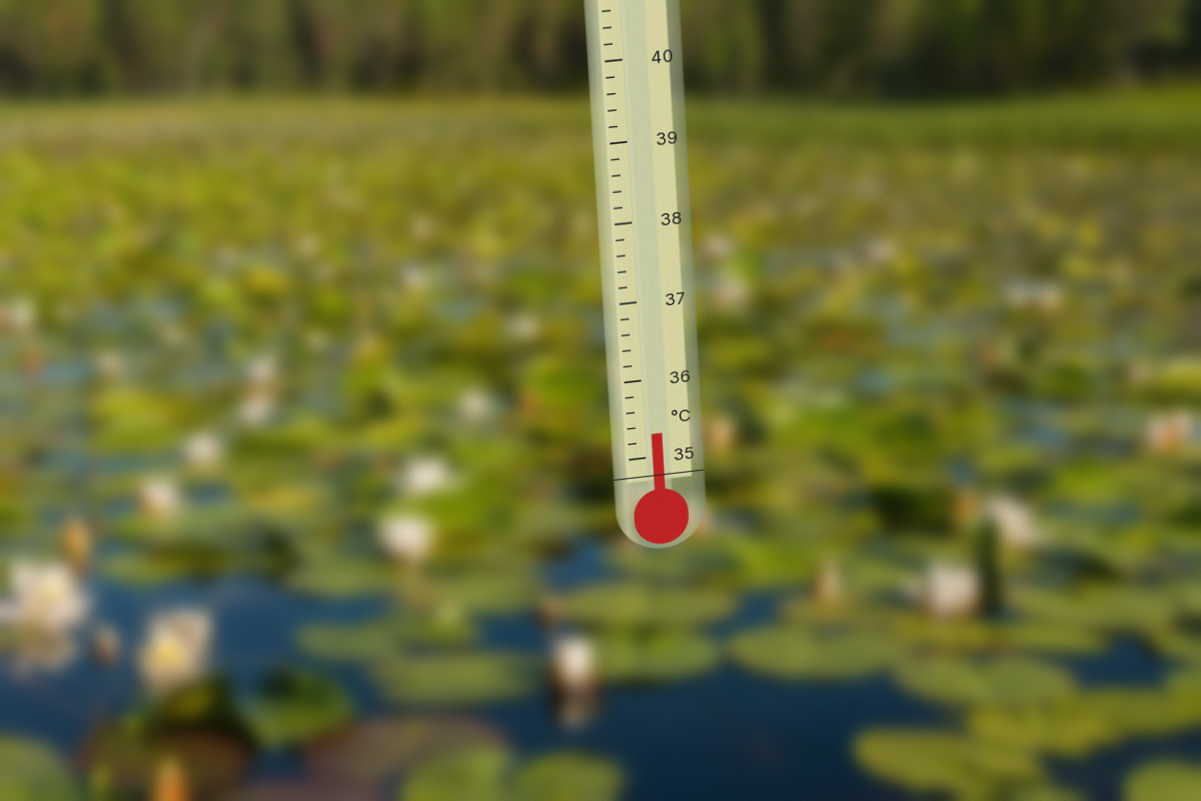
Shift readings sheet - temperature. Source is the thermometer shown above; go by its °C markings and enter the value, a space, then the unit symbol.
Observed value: 35.3 °C
